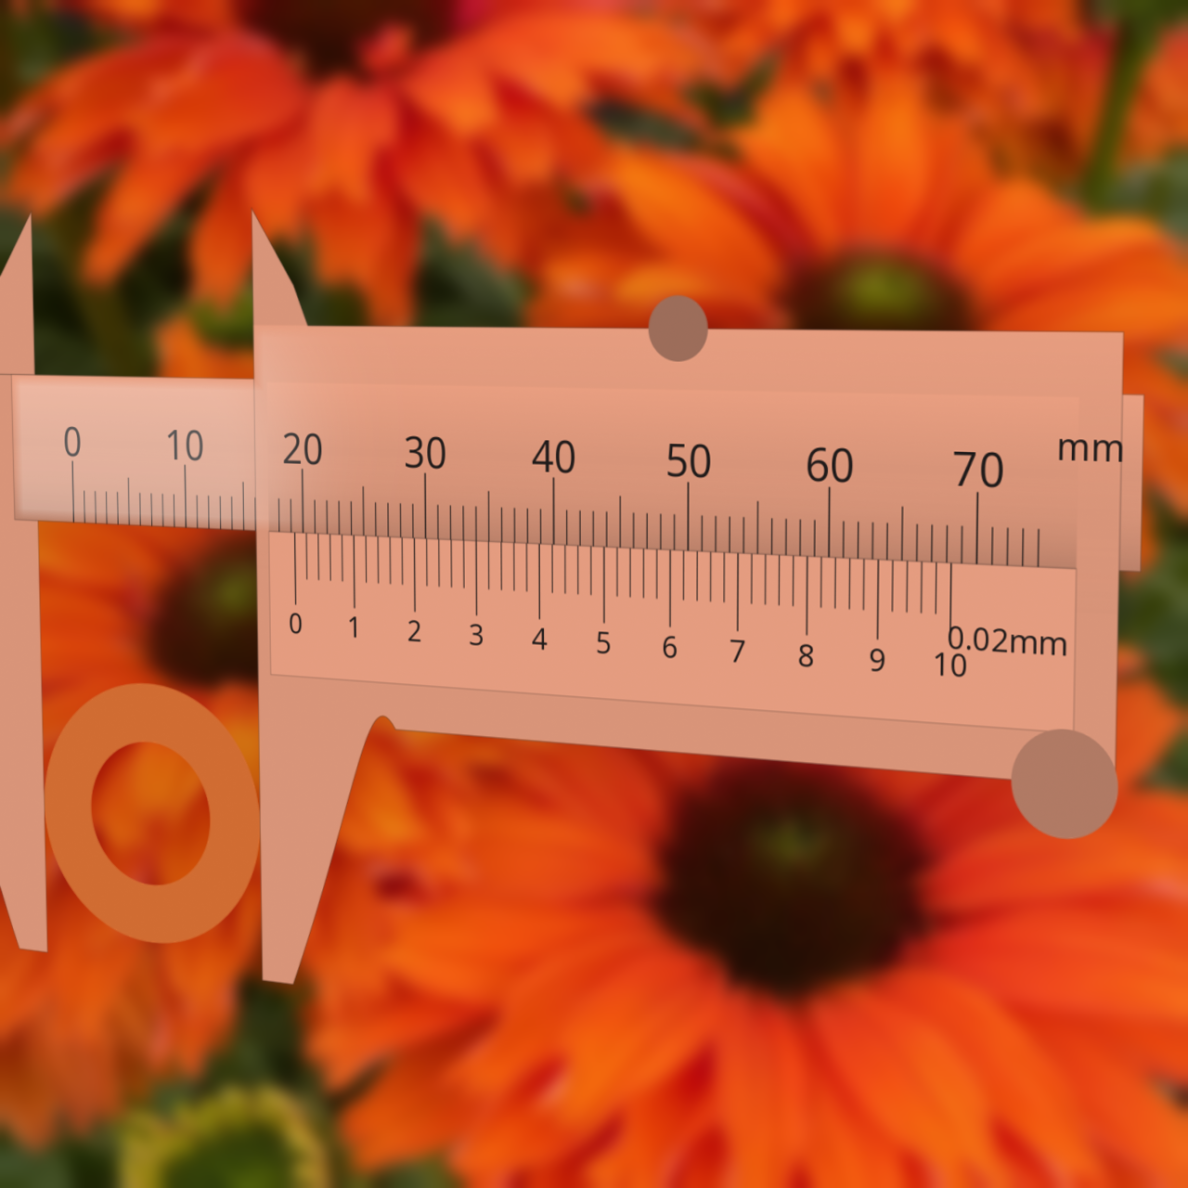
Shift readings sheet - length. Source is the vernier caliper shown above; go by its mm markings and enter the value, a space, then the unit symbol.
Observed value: 19.3 mm
